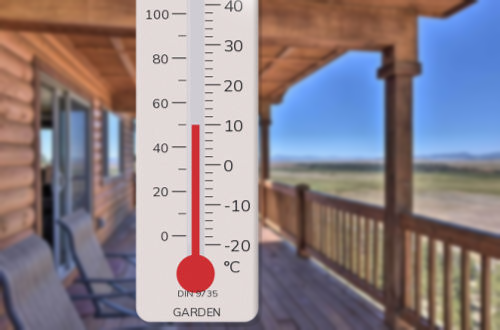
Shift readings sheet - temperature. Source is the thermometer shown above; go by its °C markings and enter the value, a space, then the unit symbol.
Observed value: 10 °C
